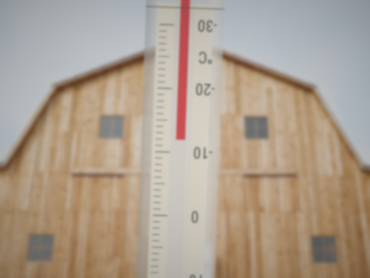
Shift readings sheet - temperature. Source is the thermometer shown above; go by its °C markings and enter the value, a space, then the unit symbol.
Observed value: -12 °C
